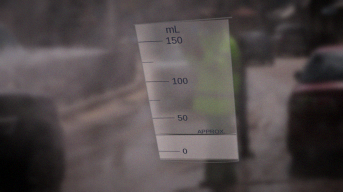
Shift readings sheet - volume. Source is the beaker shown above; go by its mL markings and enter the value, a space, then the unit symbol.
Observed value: 25 mL
